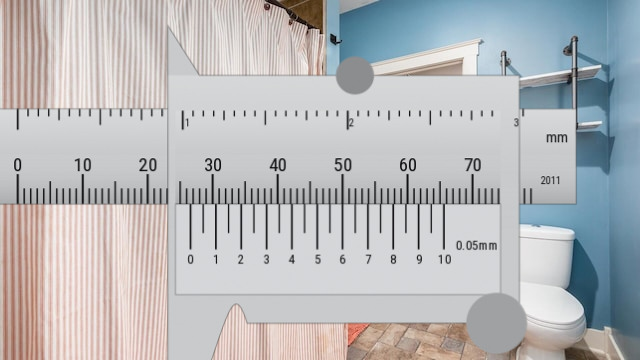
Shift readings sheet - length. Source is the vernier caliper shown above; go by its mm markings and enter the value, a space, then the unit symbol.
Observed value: 26.6 mm
